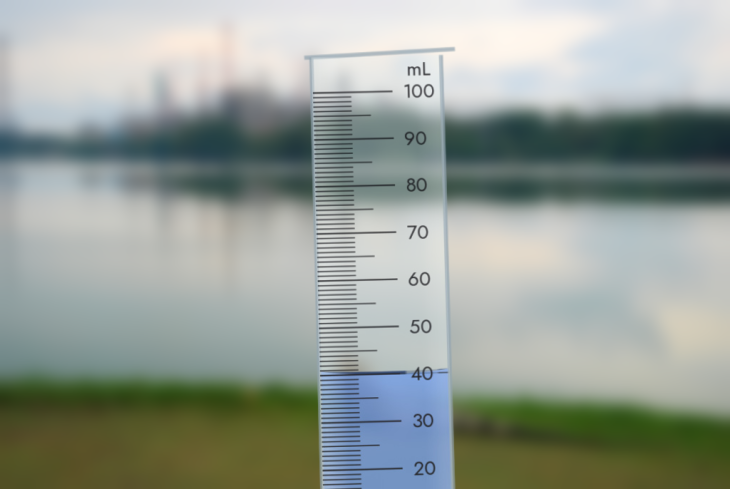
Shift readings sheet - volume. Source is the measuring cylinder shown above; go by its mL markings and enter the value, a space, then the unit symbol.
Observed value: 40 mL
